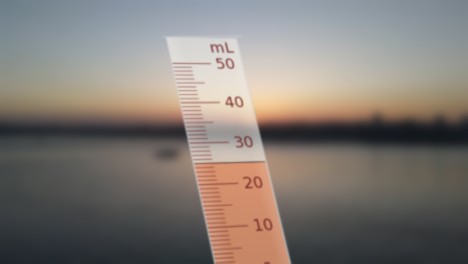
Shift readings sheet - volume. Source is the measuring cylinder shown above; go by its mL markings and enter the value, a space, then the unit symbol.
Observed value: 25 mL
